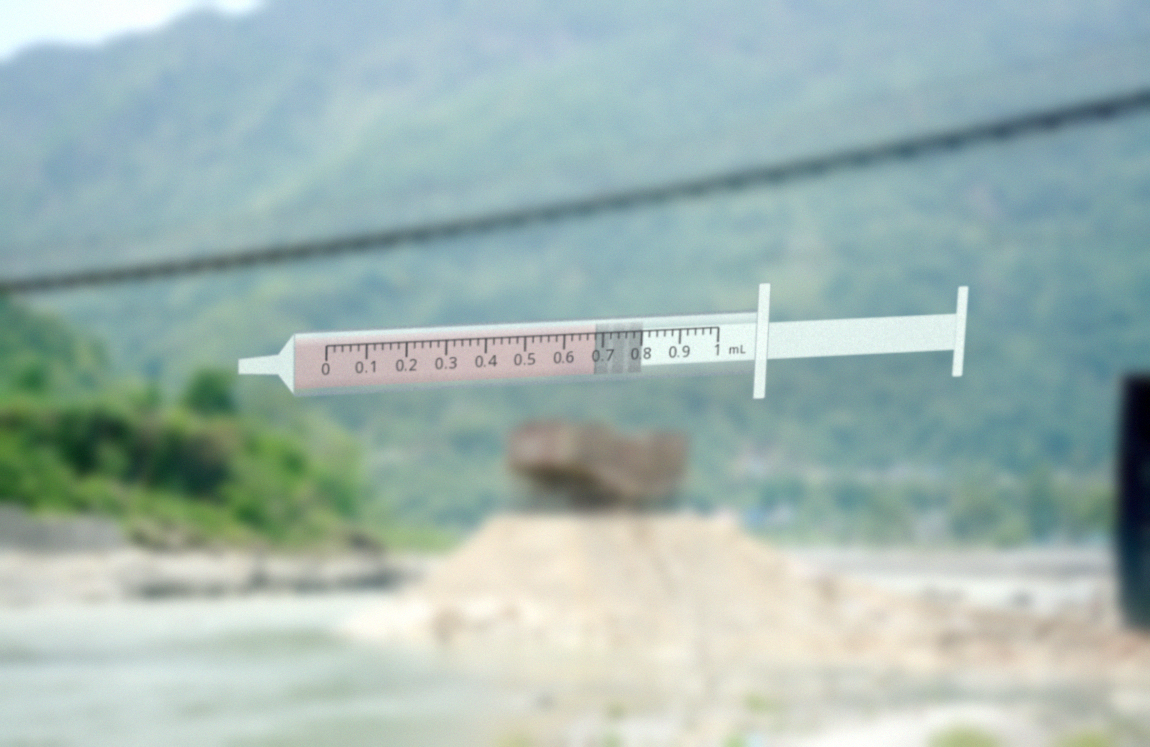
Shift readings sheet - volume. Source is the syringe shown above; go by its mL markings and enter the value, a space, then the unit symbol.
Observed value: 0.68 mL
